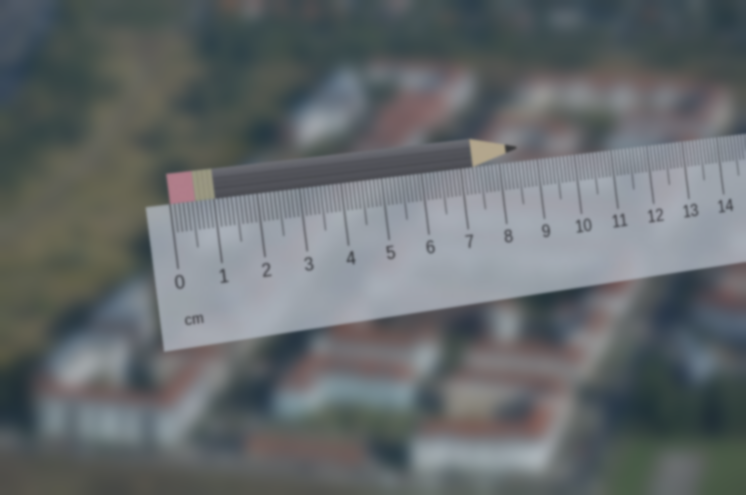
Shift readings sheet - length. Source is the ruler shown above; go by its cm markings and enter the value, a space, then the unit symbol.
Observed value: 8.5 cm
